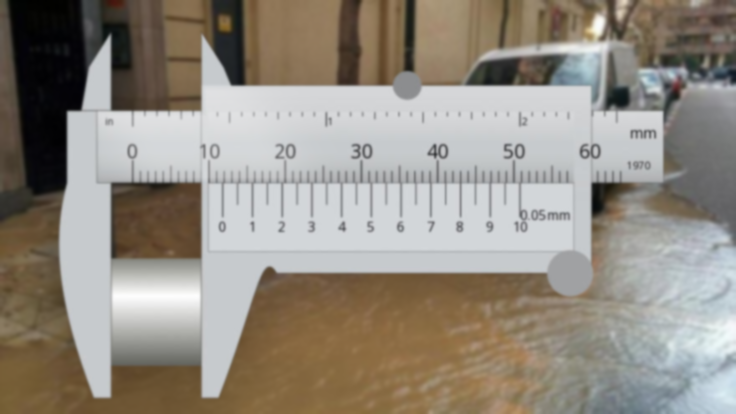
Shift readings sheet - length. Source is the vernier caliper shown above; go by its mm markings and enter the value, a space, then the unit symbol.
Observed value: 11.8 mm
